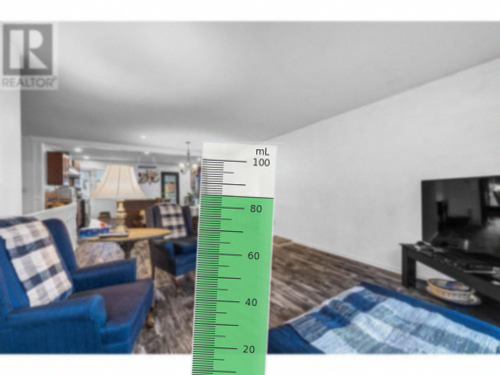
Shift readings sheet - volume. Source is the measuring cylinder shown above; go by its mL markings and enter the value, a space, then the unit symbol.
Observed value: 85 mL
